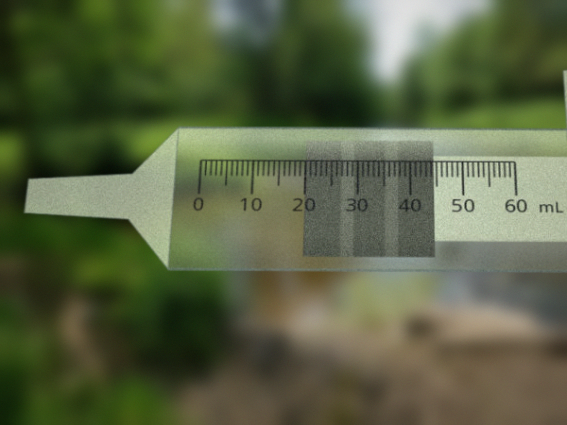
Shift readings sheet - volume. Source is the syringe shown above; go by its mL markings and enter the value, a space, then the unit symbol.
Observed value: 20 mL
